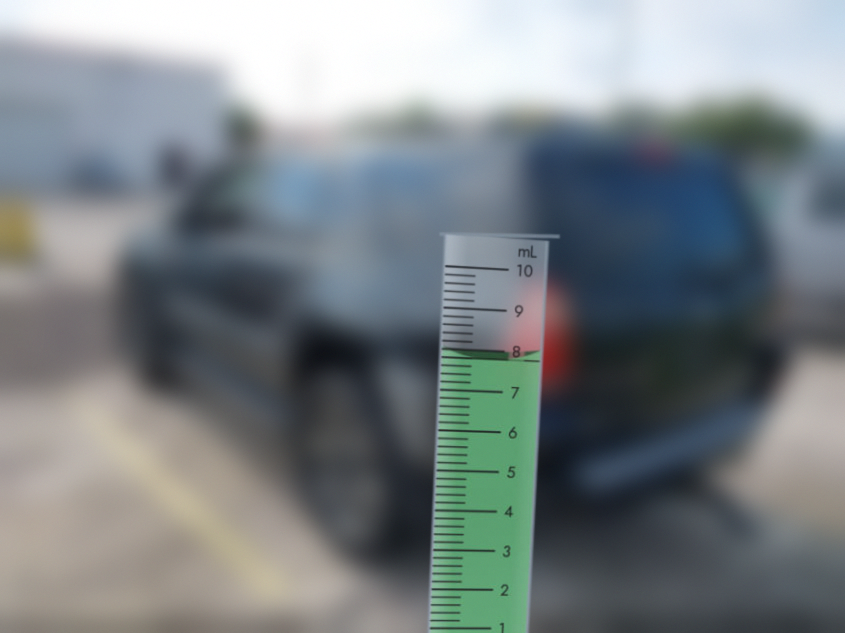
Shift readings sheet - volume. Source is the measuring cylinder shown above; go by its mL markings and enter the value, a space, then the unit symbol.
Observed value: 7.8 mL
